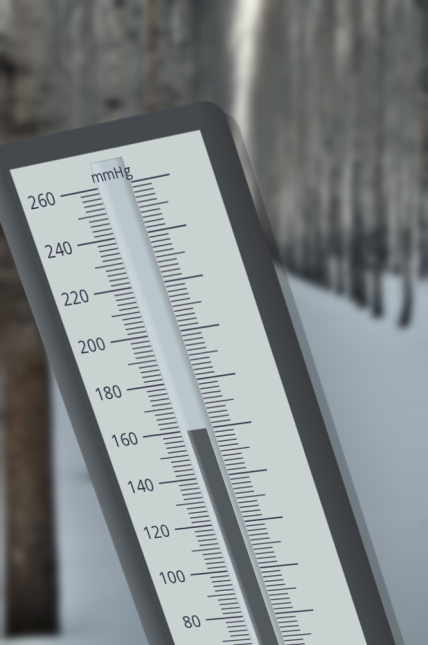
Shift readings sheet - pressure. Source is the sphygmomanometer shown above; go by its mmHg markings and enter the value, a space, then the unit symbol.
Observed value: 160 mmHg
